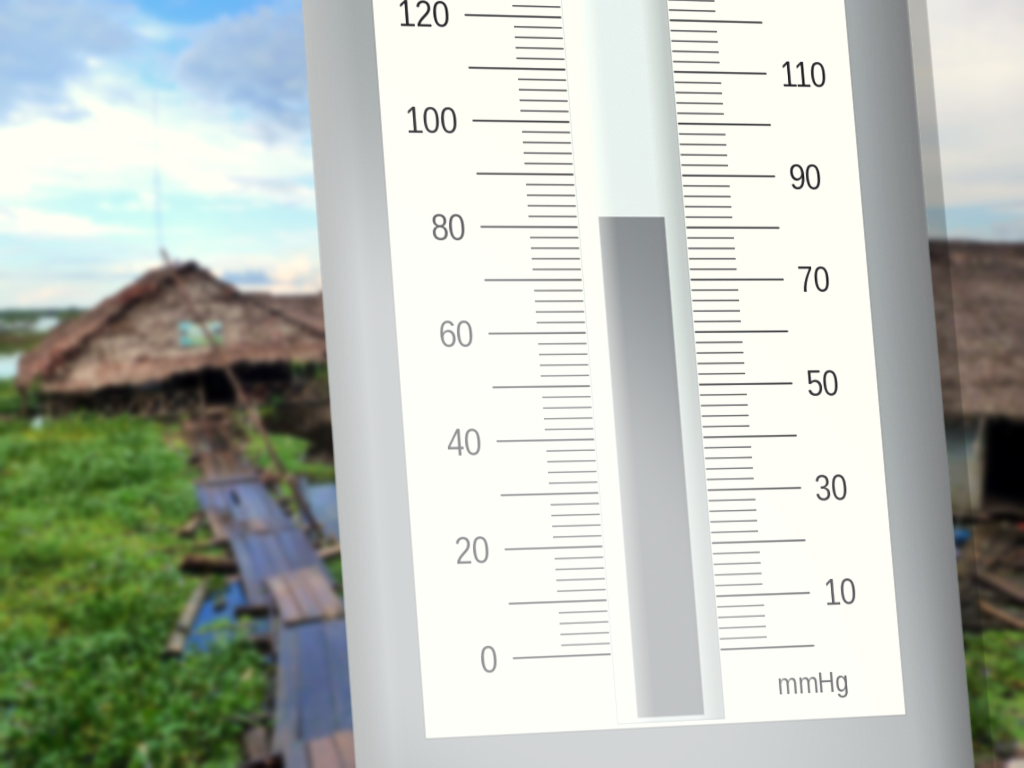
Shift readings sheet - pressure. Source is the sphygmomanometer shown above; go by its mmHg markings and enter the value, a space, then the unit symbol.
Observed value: 82 mmHg
